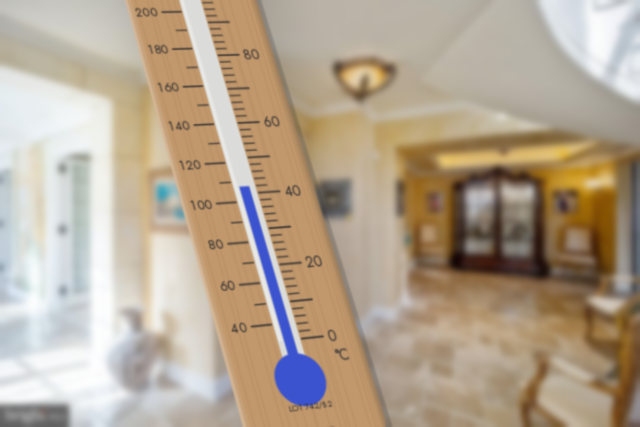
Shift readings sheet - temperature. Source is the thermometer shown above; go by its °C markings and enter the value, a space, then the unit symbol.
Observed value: 42 °C
